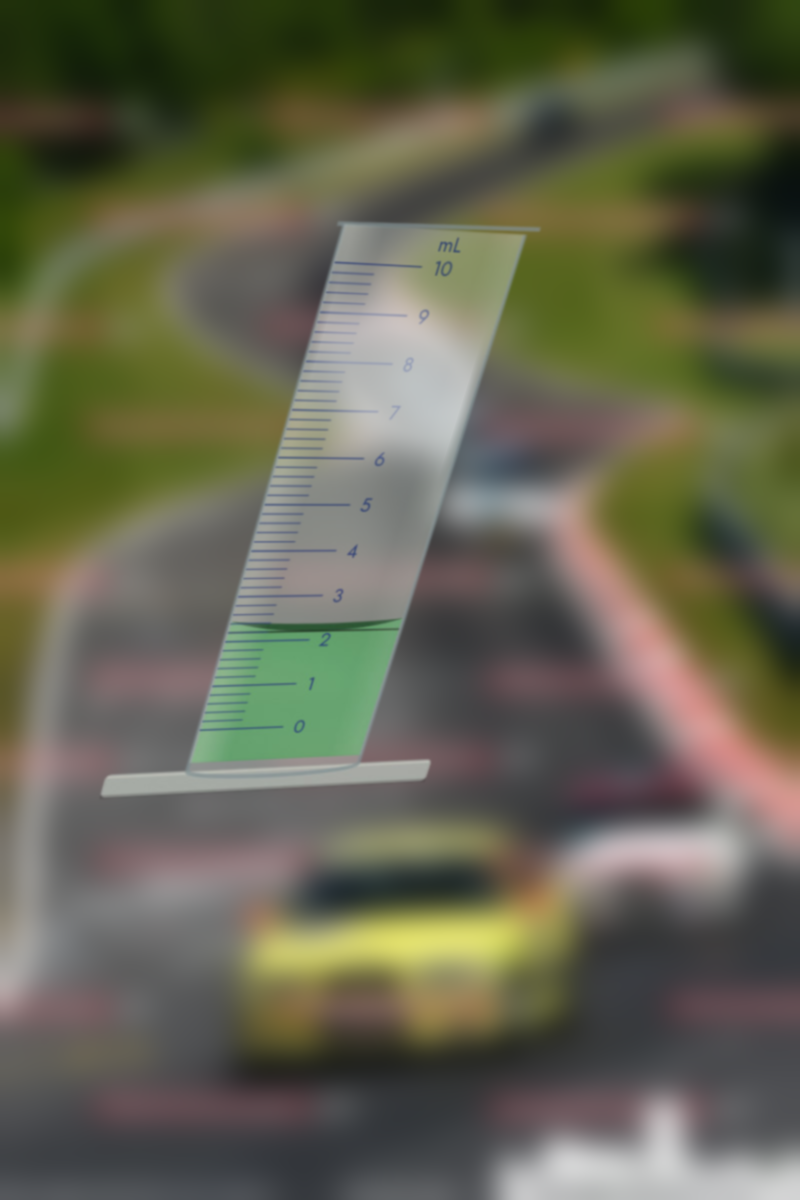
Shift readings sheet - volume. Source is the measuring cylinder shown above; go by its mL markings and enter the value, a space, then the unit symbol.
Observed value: 2.2 mL
